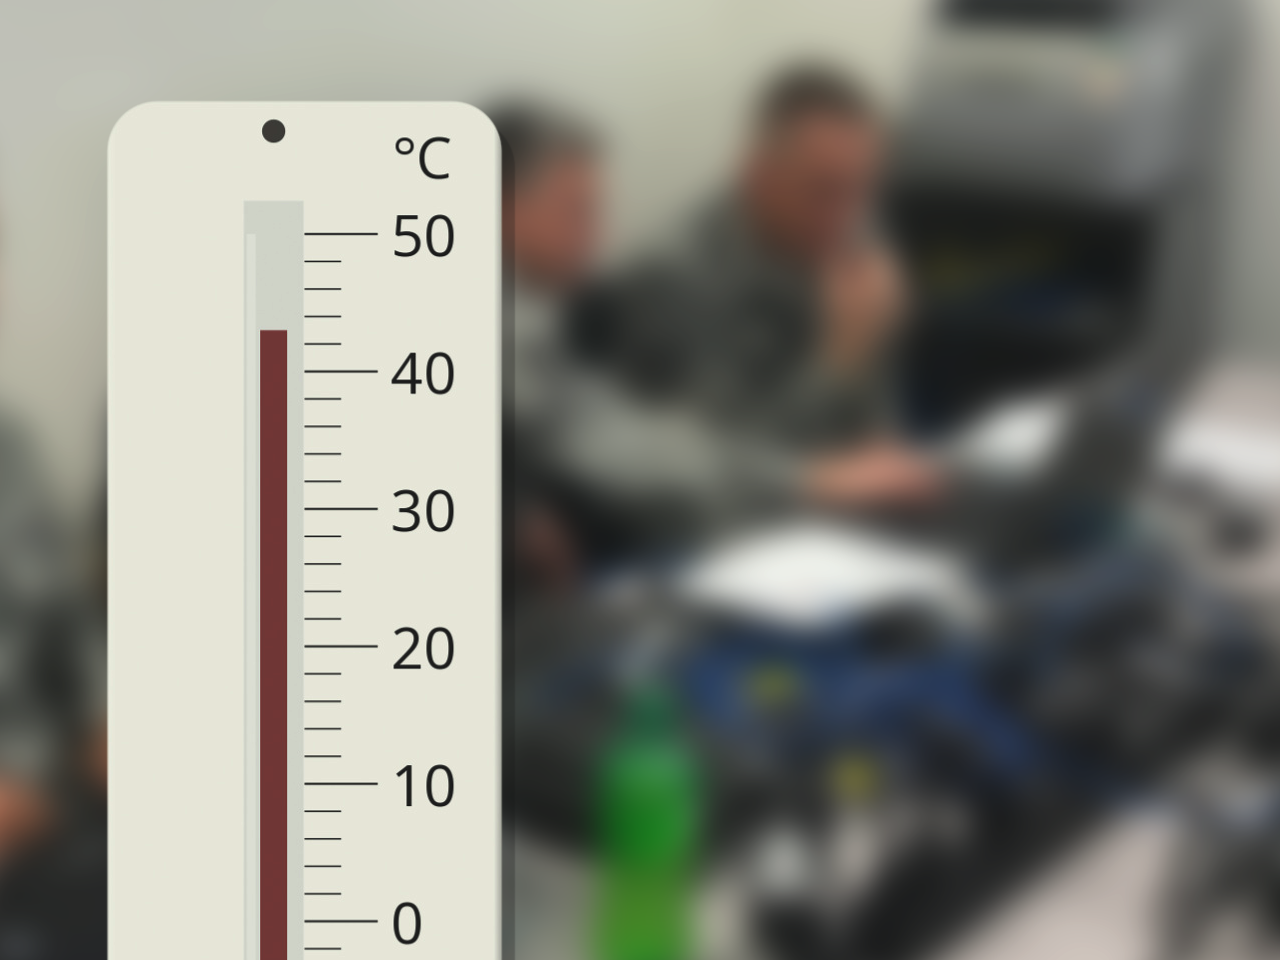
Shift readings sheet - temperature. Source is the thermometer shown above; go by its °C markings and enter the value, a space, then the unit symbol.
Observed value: 43 °C
